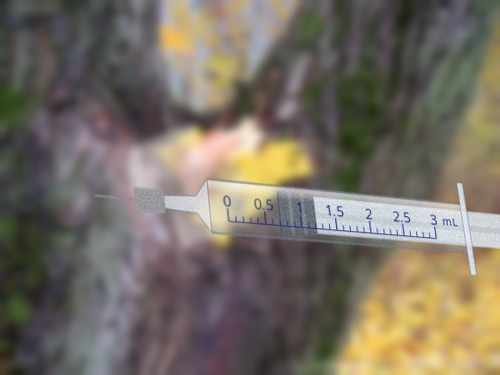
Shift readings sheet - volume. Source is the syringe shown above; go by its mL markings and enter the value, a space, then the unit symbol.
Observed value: 0.7 mL
